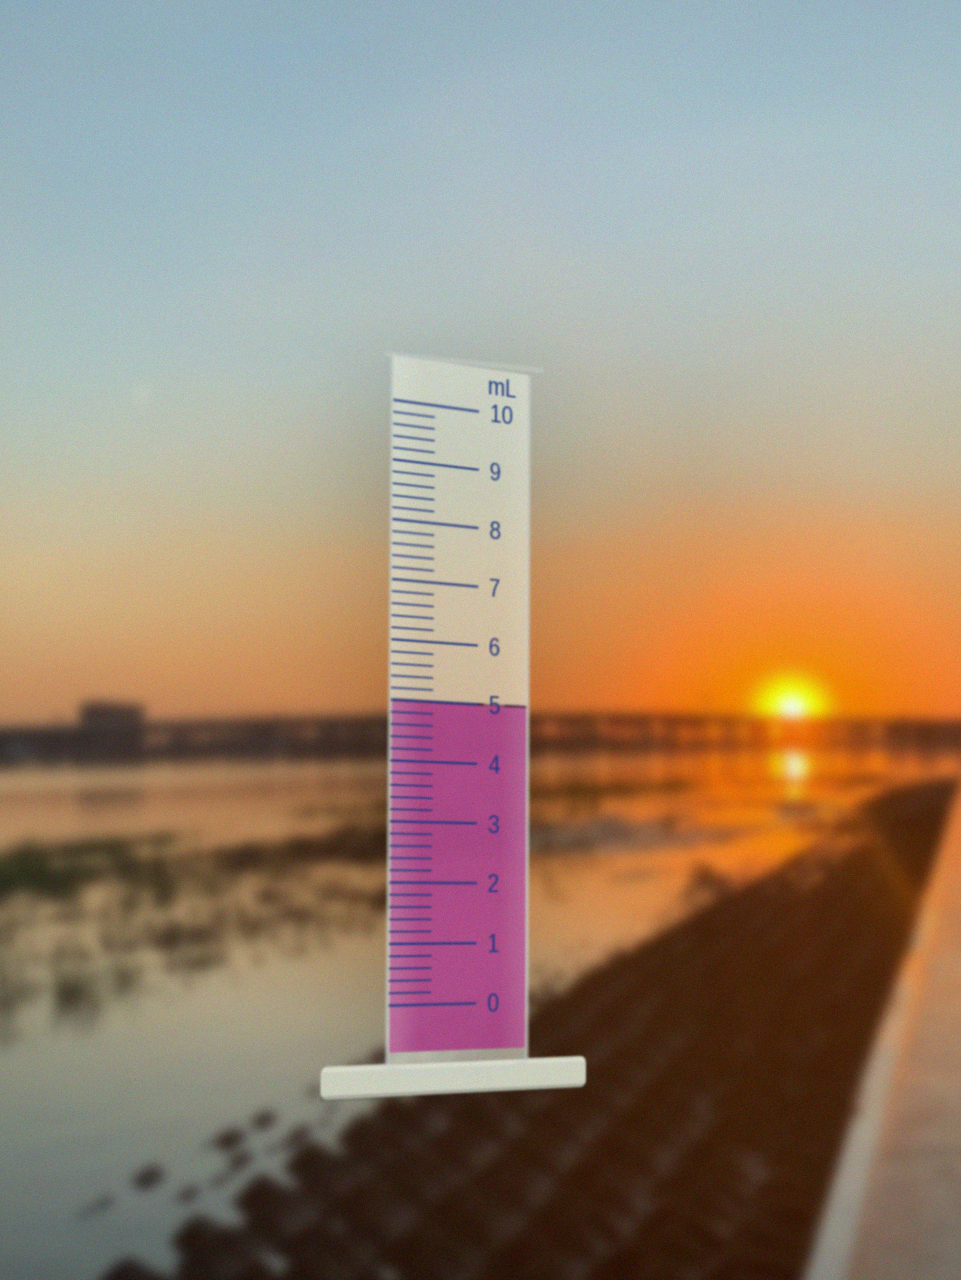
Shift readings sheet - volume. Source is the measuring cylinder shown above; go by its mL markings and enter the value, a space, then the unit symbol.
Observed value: 5 mL
